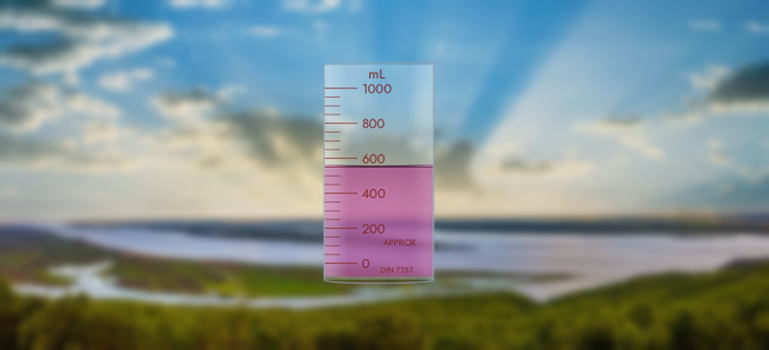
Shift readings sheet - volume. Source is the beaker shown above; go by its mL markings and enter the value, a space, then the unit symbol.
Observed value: 550 mL
